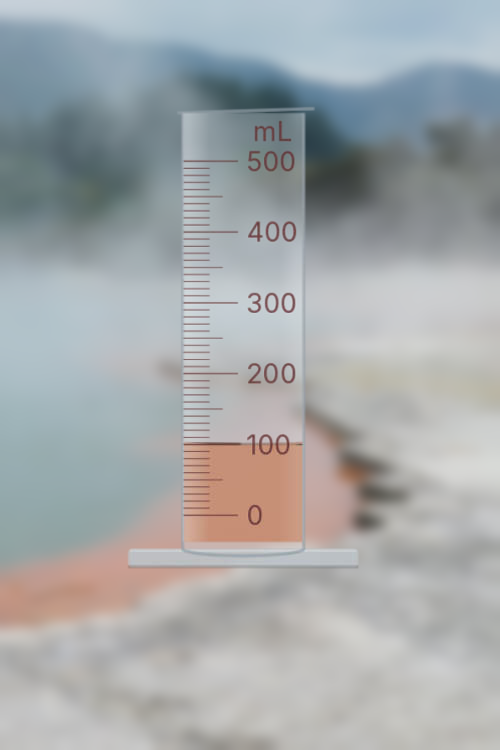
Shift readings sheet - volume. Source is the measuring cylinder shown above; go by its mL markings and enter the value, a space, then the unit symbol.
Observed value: 100 mL
